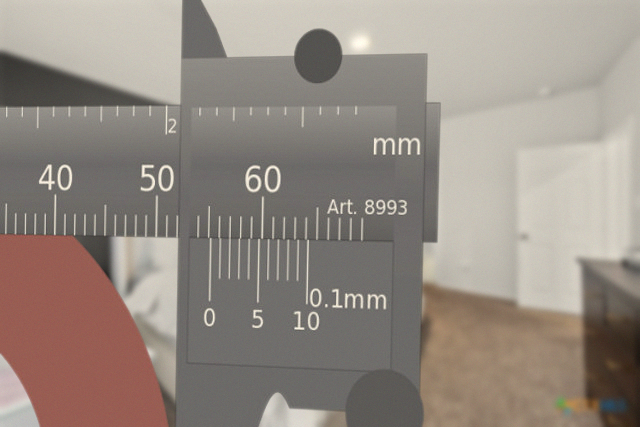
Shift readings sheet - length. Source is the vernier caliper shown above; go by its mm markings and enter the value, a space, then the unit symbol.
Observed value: 55.2 mm
